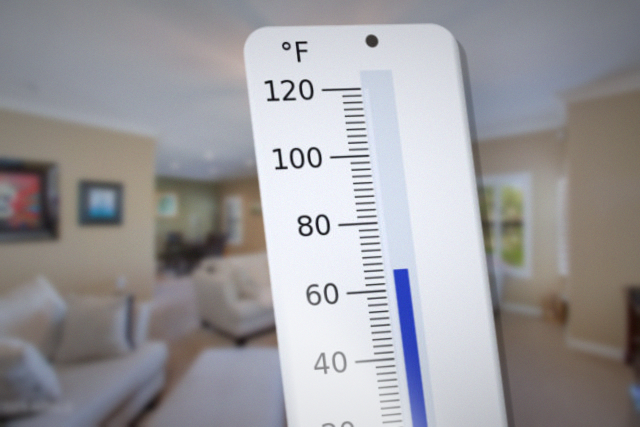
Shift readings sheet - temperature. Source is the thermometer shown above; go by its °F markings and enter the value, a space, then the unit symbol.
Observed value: 66 °F
